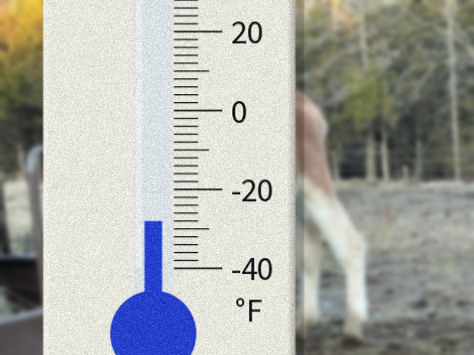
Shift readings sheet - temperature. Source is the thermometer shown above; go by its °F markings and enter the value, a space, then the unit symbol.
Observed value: -28 °F
